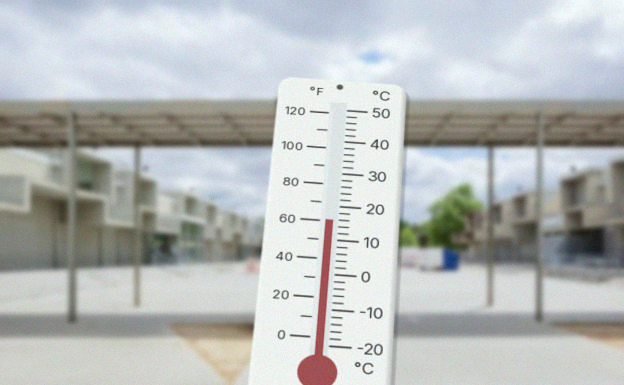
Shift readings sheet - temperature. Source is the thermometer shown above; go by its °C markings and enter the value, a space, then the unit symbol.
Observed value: 16 °C
